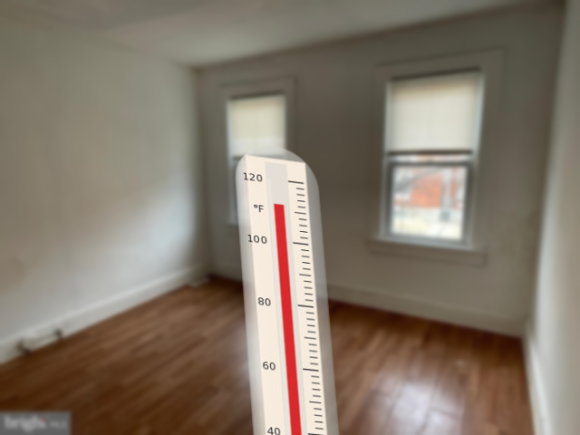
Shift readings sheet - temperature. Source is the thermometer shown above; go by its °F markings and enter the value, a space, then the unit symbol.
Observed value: 112 °F
